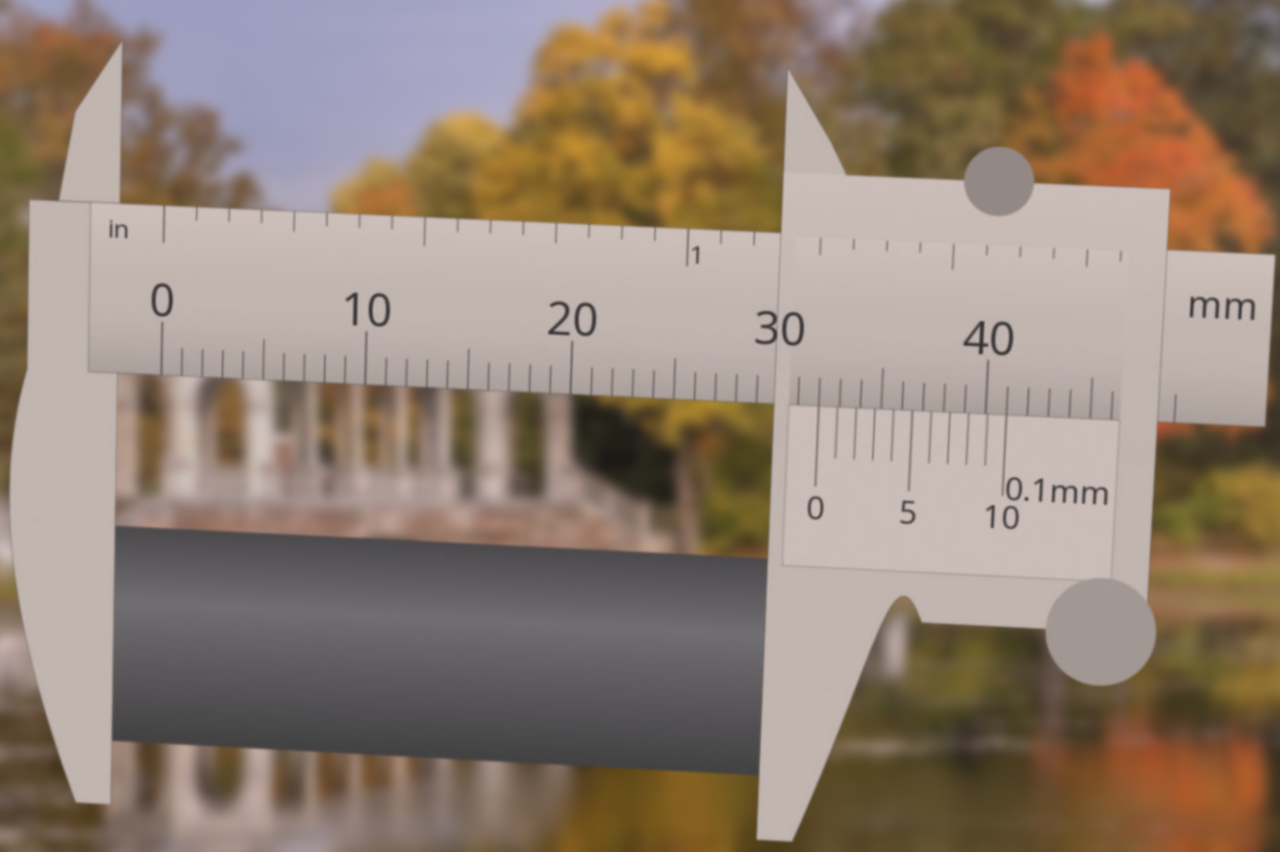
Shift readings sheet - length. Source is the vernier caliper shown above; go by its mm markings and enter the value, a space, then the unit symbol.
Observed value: 32.0 mm
